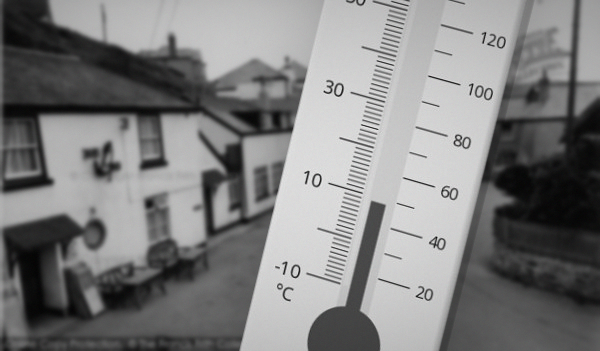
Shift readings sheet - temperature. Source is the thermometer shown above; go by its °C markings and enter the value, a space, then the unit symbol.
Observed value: 9 °C
